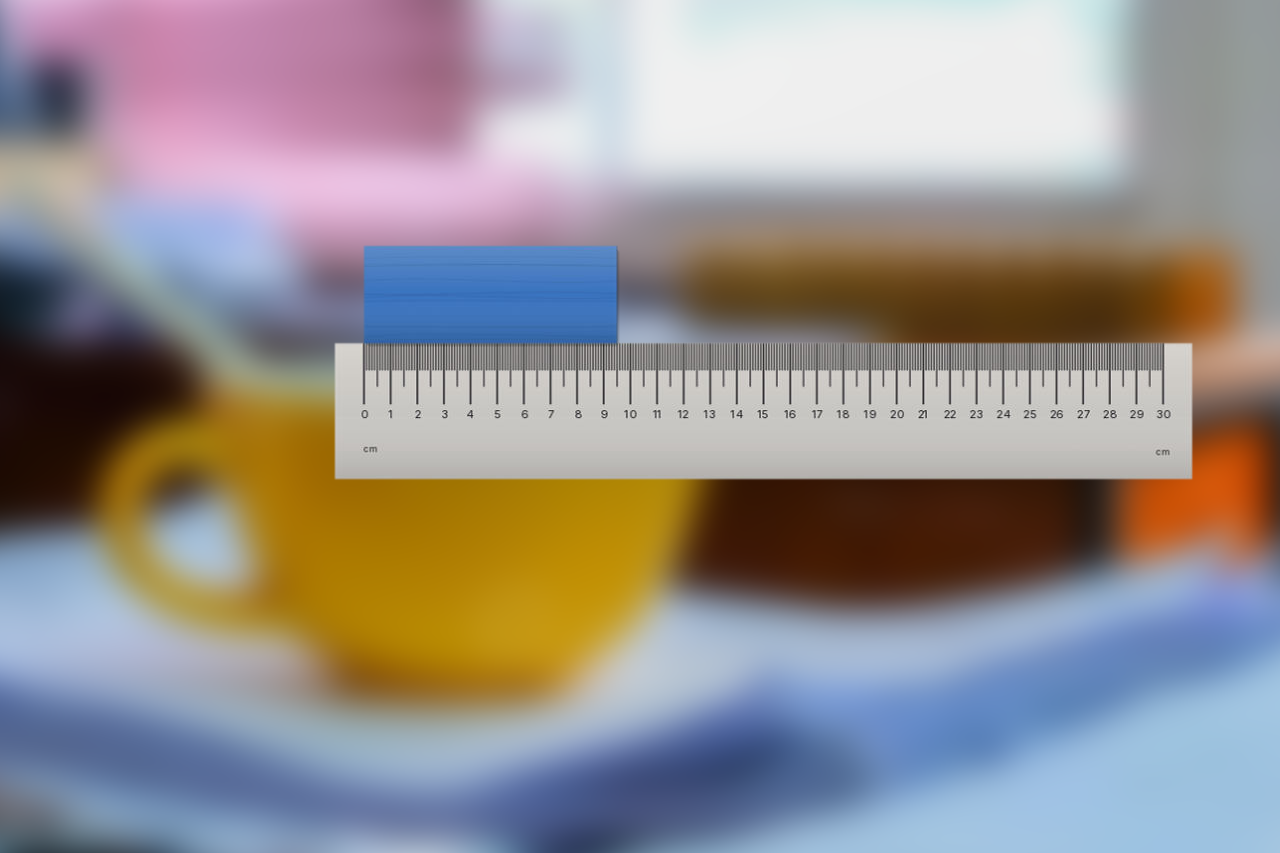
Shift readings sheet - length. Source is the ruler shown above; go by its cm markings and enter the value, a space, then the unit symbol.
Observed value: 9.5 cm
